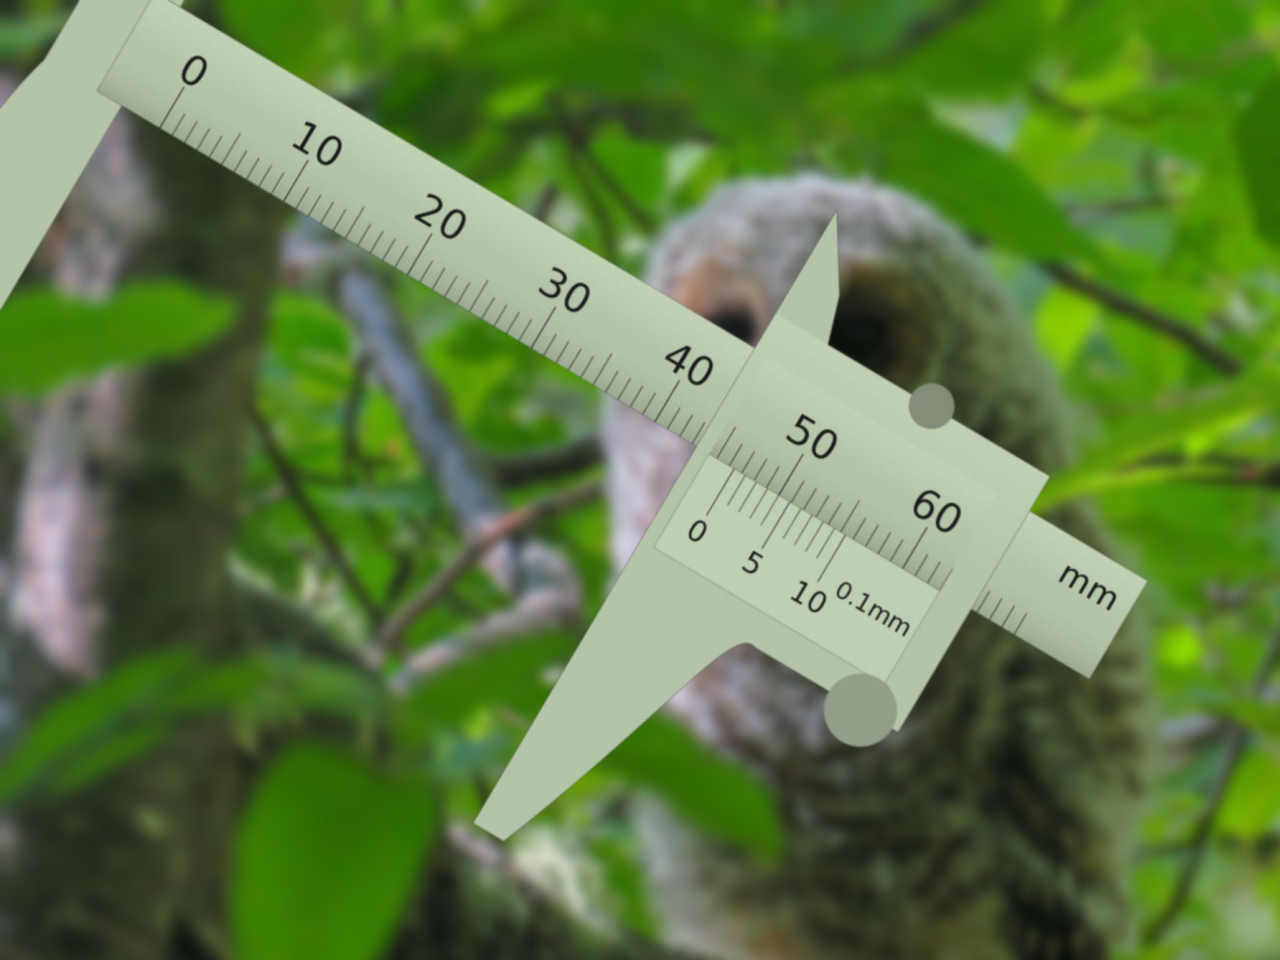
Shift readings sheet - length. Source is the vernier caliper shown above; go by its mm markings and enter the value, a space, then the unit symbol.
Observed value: 46.4 mm
